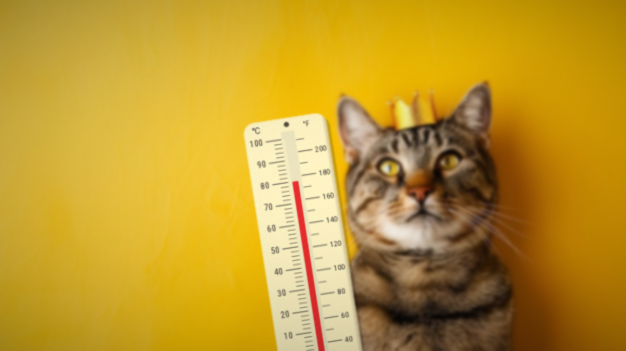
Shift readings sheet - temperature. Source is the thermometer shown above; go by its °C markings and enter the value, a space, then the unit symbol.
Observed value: 80 °C
